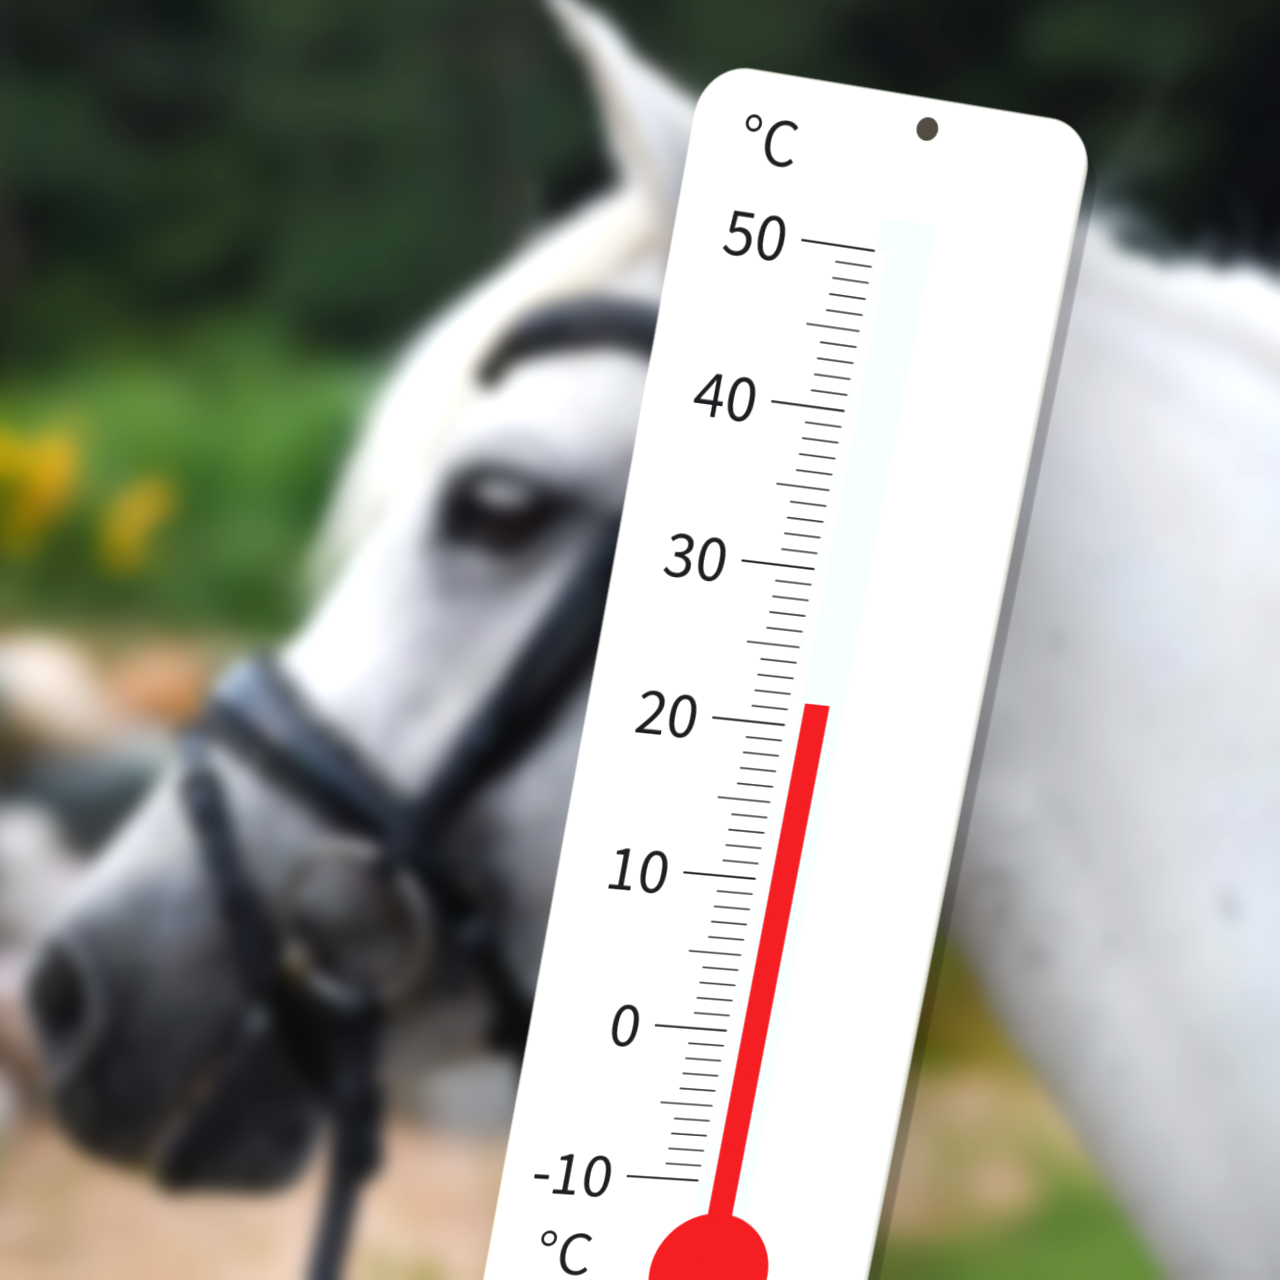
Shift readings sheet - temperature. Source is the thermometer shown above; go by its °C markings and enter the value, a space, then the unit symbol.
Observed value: 21.5 °C
